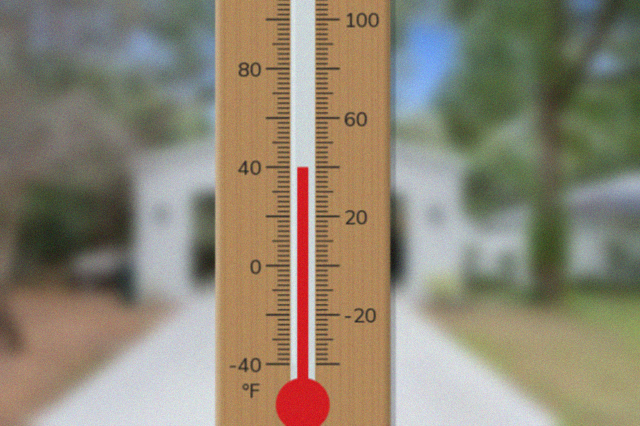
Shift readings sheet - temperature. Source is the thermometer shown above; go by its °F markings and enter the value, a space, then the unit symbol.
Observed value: 40 °F
